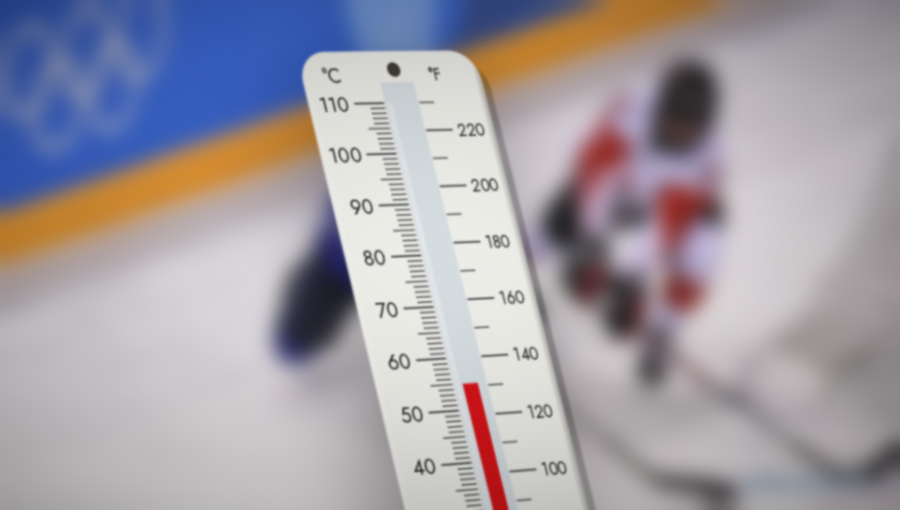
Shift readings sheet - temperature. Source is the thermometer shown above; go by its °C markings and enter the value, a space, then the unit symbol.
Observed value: 55 °C
